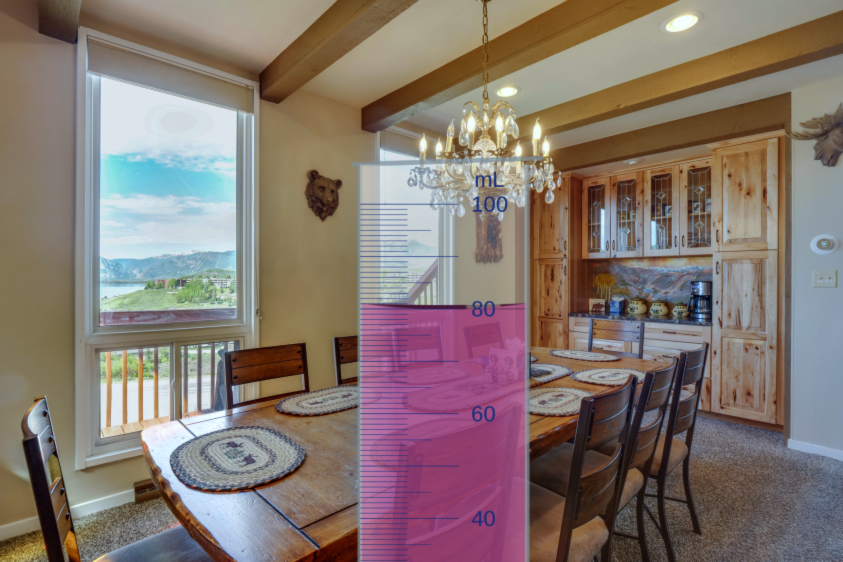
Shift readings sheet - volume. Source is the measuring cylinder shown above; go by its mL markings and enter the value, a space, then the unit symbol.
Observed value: 80 mL
